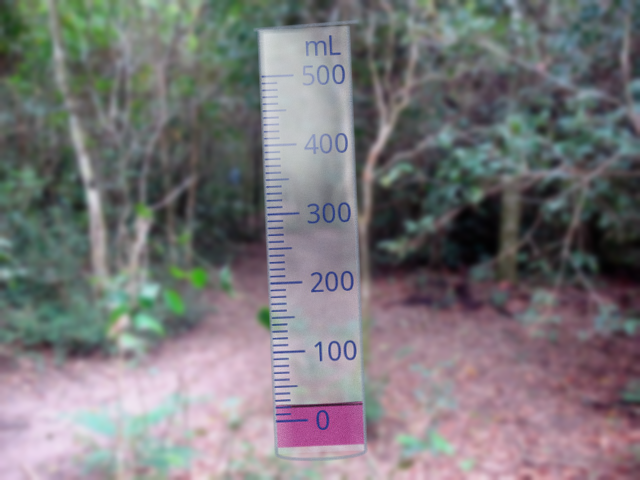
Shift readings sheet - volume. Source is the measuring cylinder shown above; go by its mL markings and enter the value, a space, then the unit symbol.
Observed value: 20 mL
